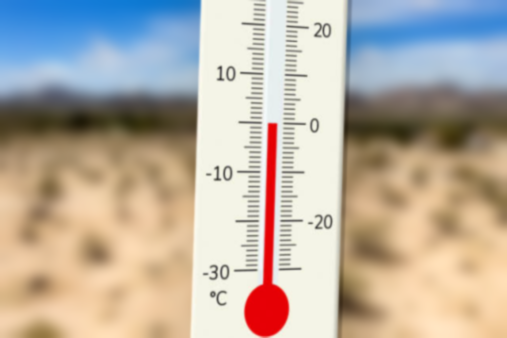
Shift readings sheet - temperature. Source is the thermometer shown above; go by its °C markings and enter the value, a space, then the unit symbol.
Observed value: 0 °C
